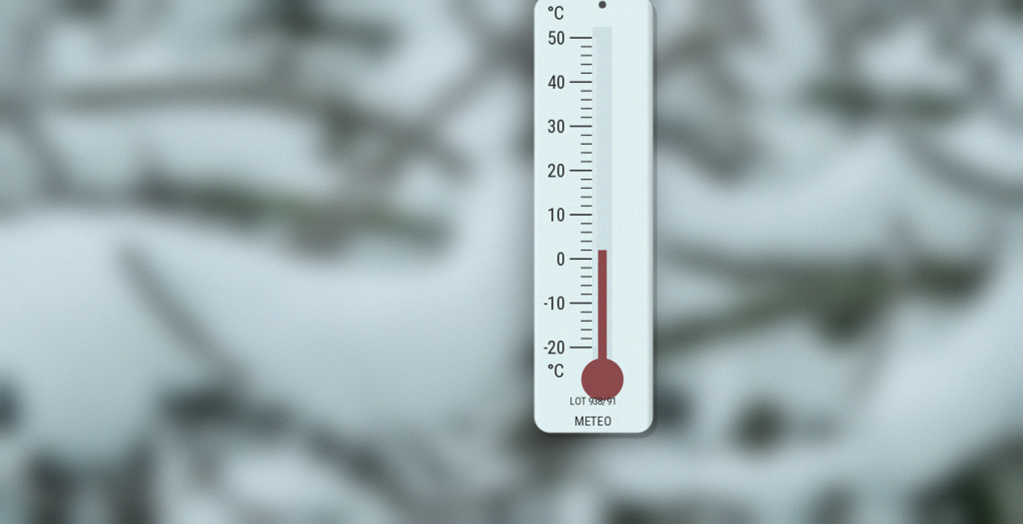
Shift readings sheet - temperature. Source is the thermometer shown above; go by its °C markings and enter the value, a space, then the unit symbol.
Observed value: 2 °C
